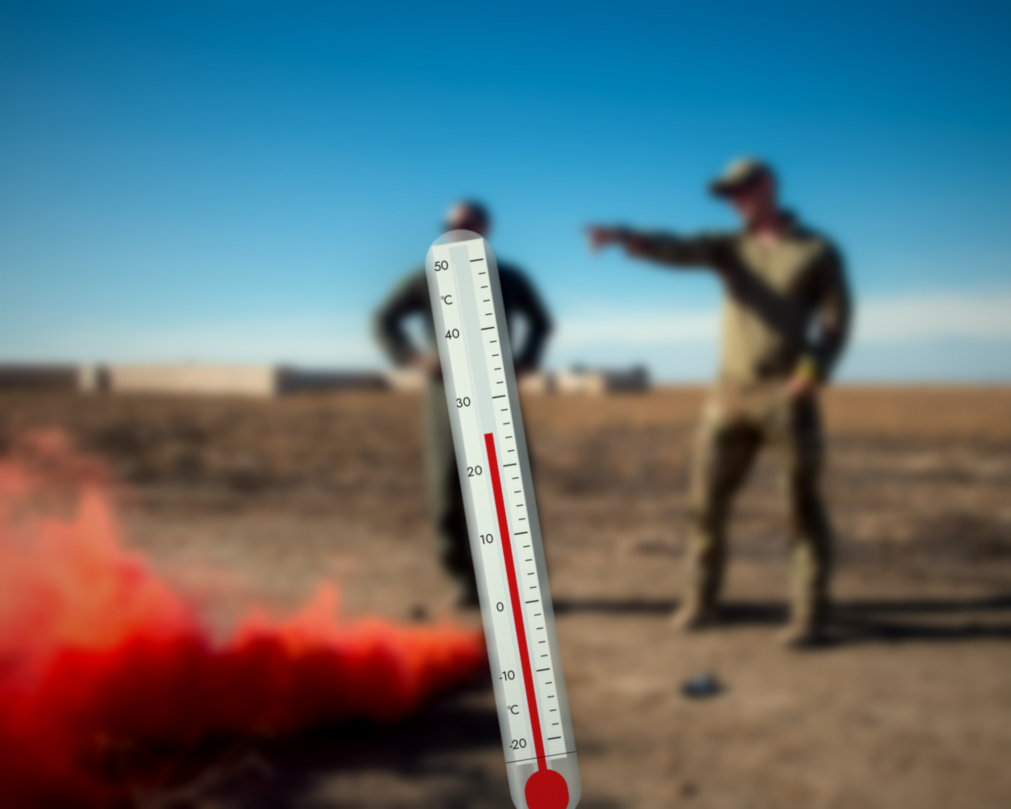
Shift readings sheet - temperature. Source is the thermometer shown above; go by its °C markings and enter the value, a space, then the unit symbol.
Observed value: 25 °C
